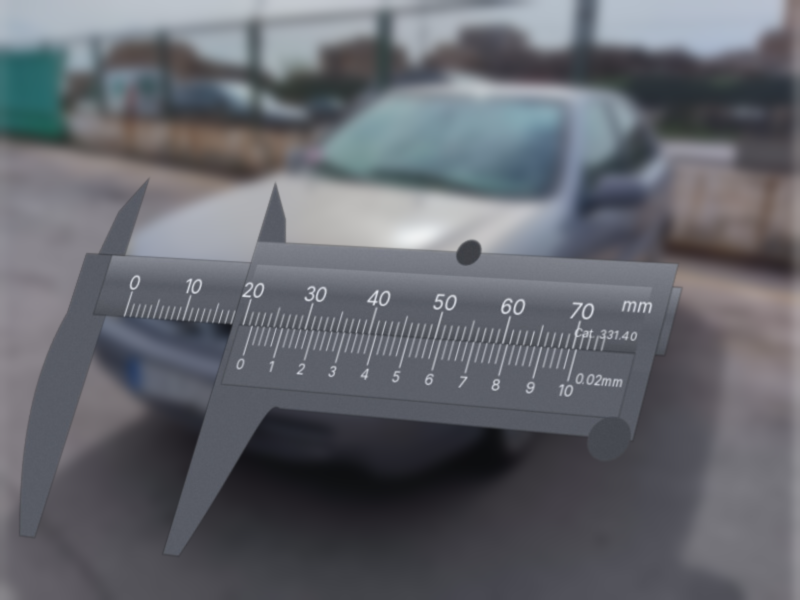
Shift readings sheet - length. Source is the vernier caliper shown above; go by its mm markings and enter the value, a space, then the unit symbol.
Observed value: 21.5 mm
